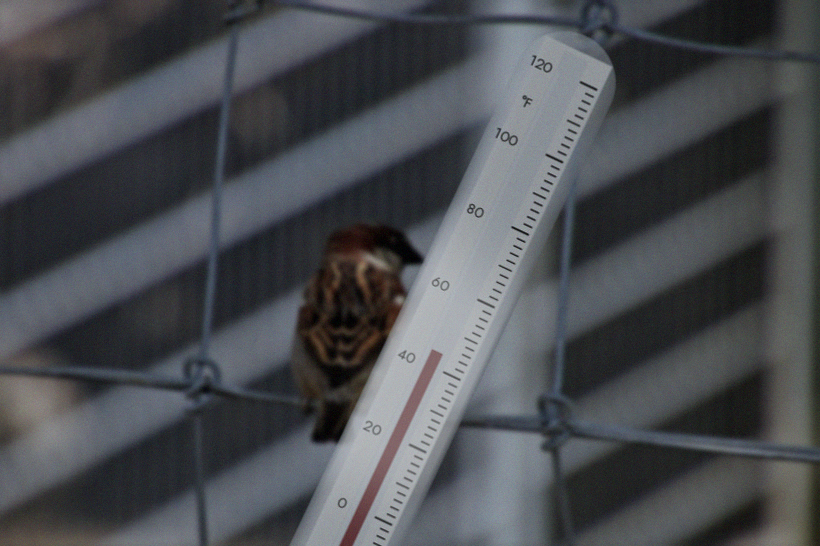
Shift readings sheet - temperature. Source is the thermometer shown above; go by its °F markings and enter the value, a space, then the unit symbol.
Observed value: 44 °F
